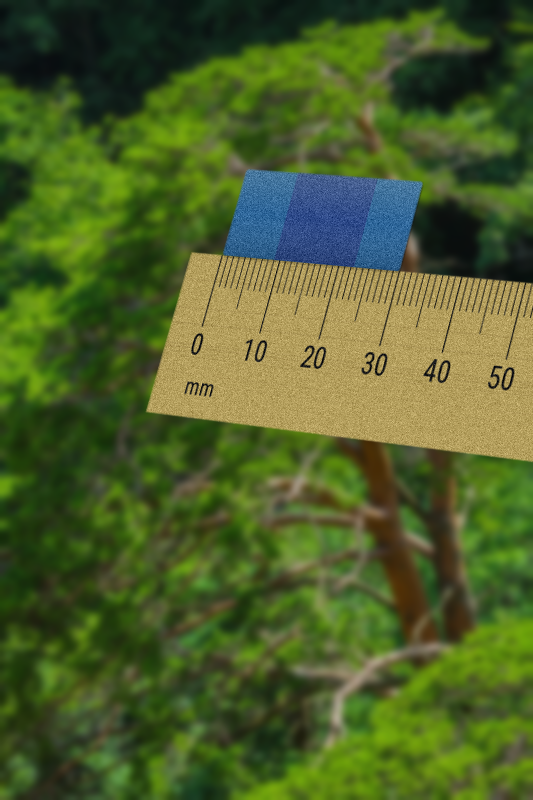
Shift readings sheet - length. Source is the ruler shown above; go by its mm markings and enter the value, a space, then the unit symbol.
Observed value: 30 mm
